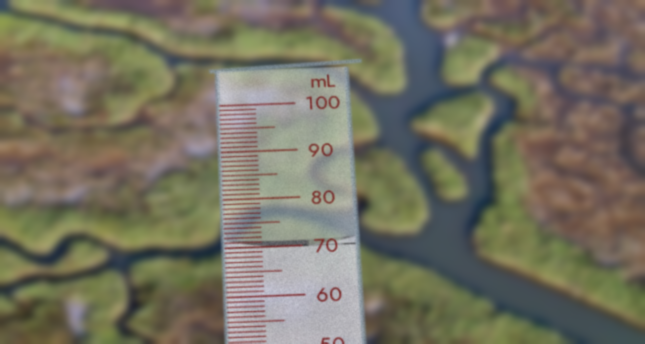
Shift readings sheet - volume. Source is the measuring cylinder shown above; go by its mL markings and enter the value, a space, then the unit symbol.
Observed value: 70 mL
